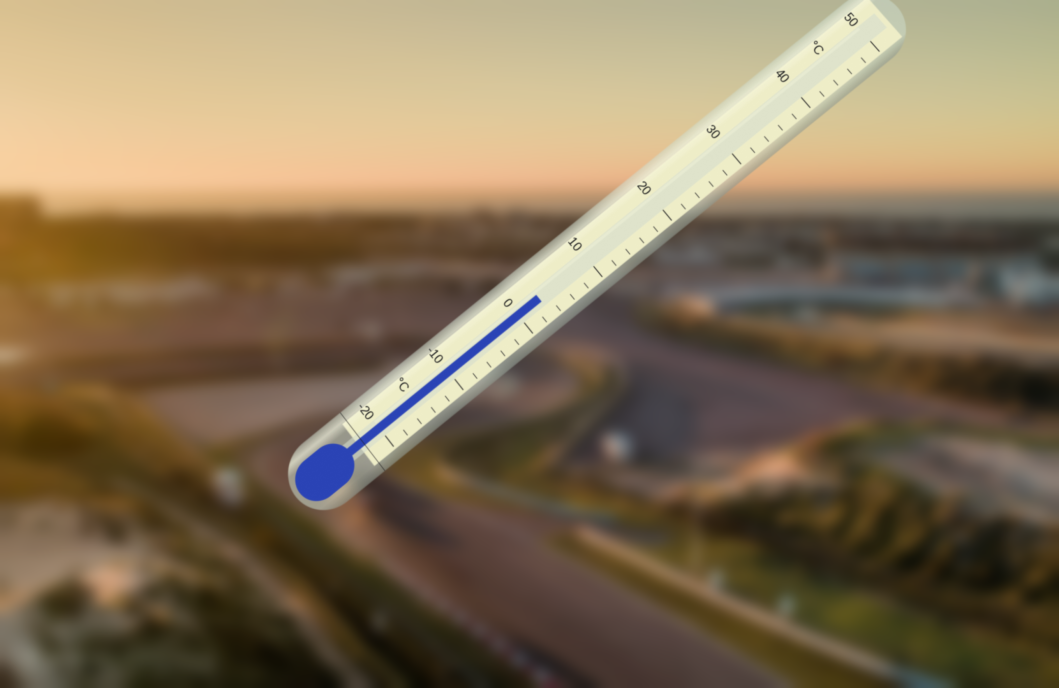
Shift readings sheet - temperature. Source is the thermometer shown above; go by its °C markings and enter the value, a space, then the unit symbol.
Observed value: 3 °C
